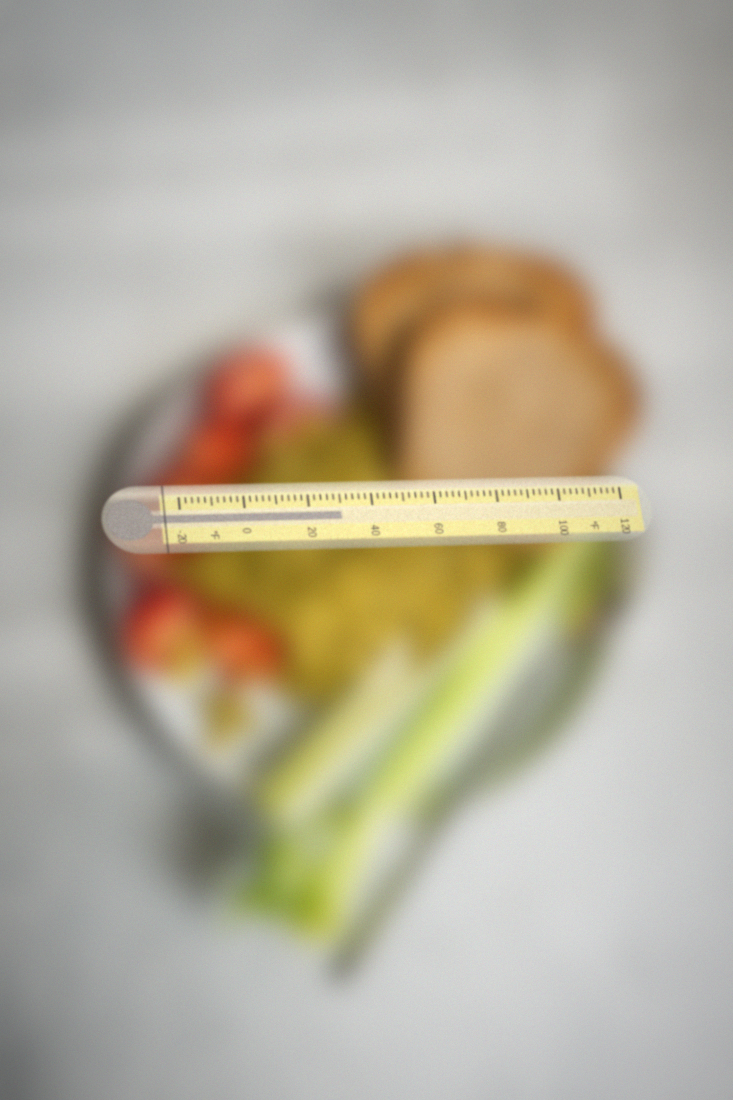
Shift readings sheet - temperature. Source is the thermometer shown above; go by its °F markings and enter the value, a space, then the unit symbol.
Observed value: 30 °F
